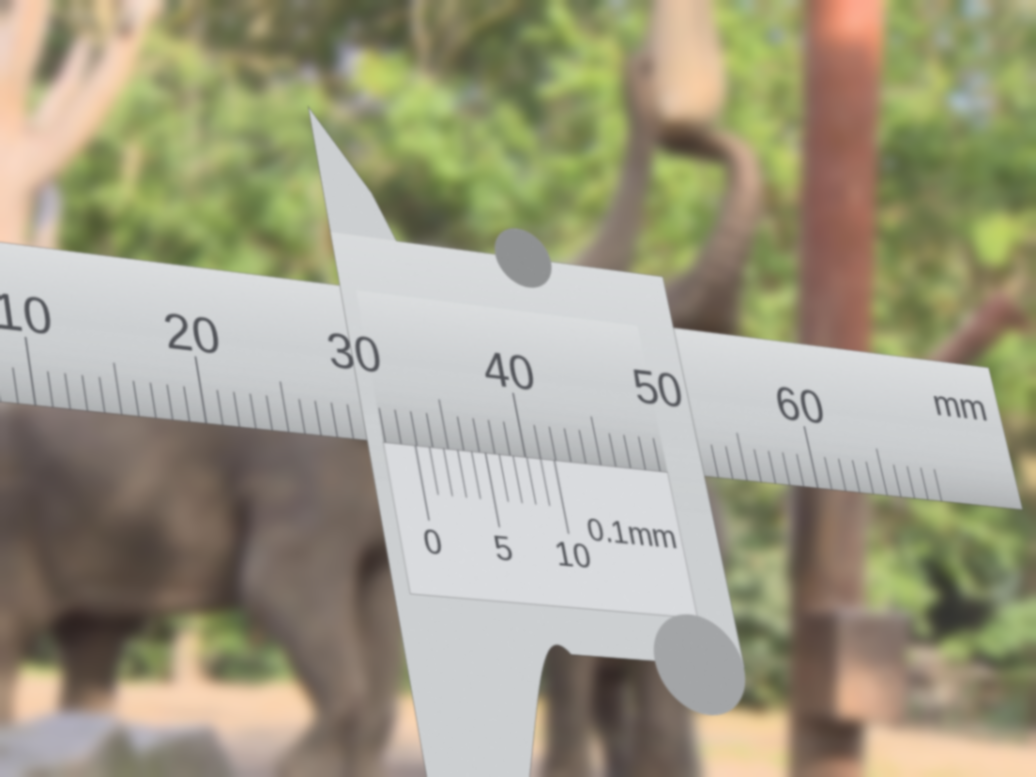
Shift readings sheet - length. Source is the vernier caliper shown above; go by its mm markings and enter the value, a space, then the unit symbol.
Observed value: 32.9 mm
